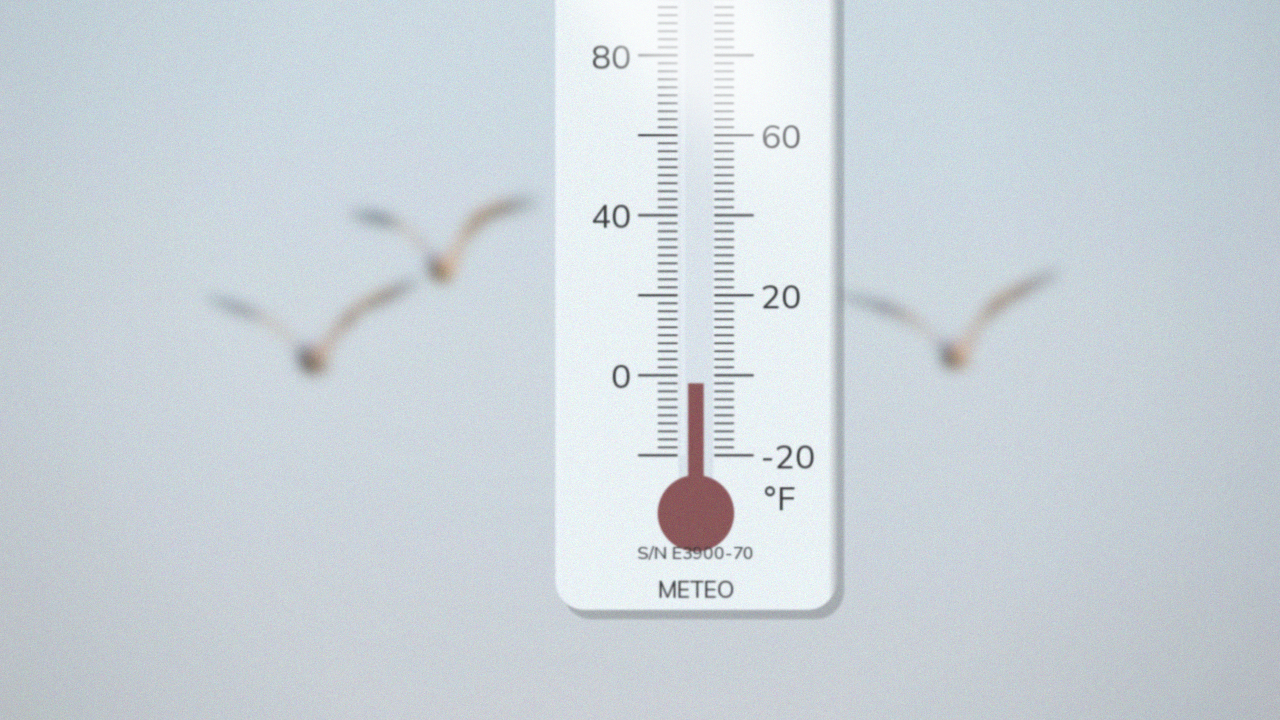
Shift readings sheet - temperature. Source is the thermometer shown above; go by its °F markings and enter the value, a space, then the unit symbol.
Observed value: -2 °F
